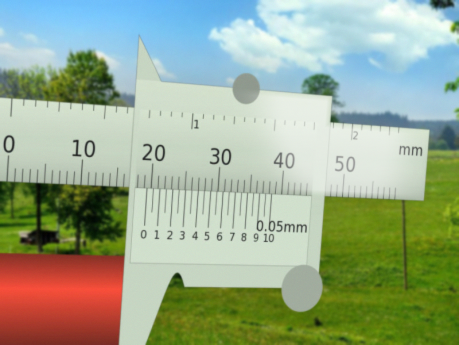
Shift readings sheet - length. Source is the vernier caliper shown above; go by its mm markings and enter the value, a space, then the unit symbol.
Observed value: 19.4 mm
